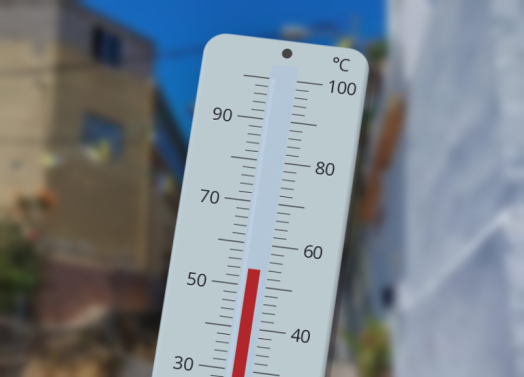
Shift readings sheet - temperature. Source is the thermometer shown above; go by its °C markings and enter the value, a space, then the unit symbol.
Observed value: 54 °C
